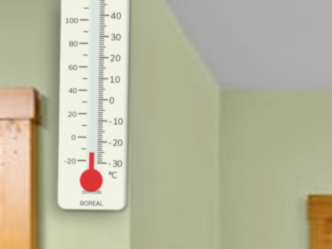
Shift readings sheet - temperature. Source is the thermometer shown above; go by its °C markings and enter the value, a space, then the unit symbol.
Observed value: -25 °C
